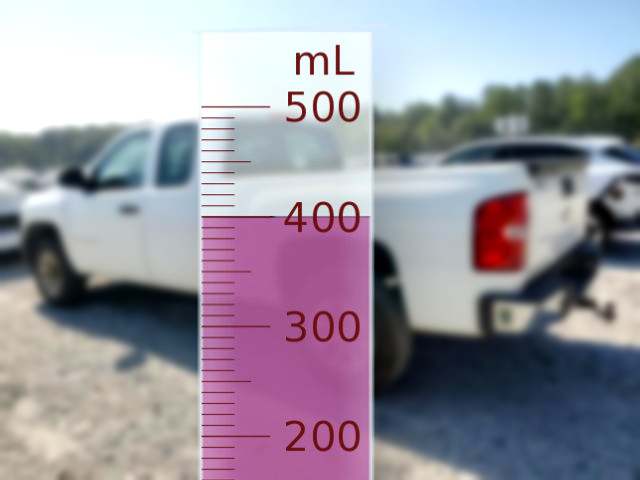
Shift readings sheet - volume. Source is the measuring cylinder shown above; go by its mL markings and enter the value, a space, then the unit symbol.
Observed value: 400 mL
